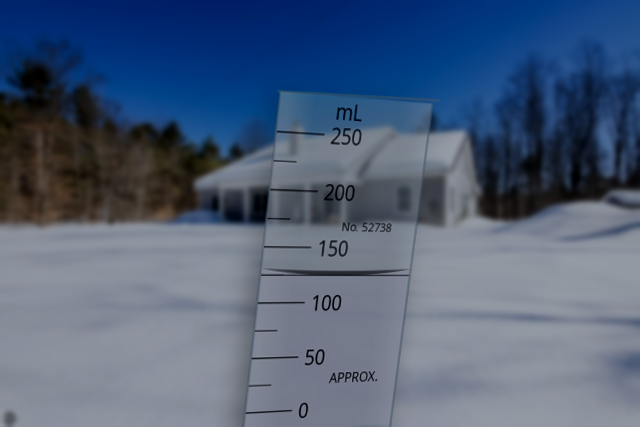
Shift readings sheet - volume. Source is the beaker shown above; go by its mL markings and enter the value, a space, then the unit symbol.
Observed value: 125 mL
